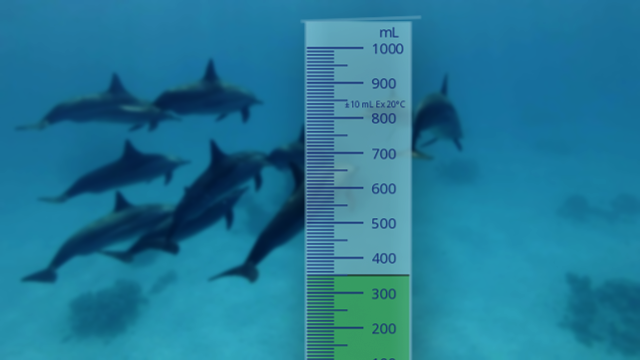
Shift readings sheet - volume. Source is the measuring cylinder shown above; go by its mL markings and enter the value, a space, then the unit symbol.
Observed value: 350 mL
